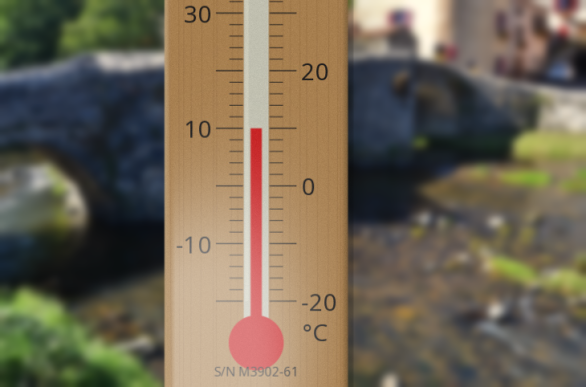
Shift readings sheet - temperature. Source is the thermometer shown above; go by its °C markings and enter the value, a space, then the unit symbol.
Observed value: 10 °C
